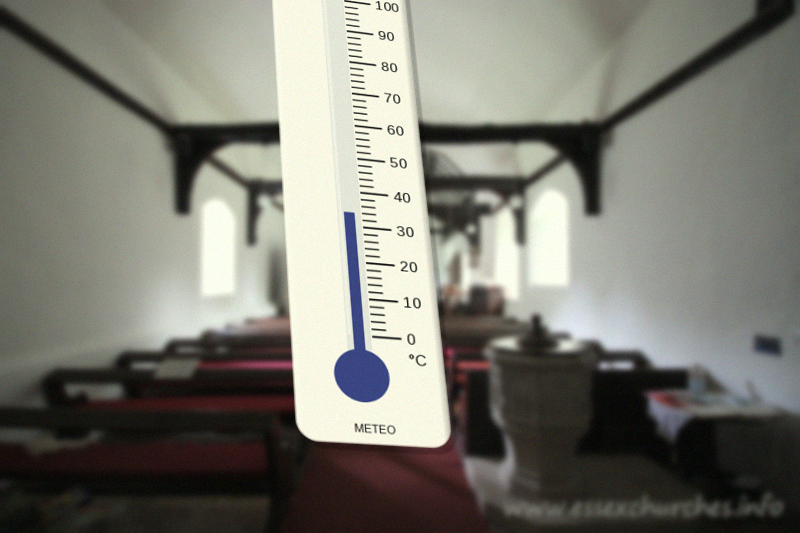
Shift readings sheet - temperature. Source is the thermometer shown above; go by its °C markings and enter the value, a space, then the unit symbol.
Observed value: 34 °C
